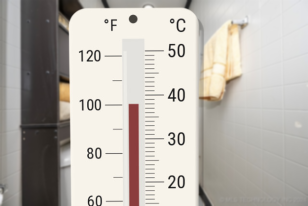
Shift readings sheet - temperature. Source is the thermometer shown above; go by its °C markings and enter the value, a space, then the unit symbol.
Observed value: 38 °C
